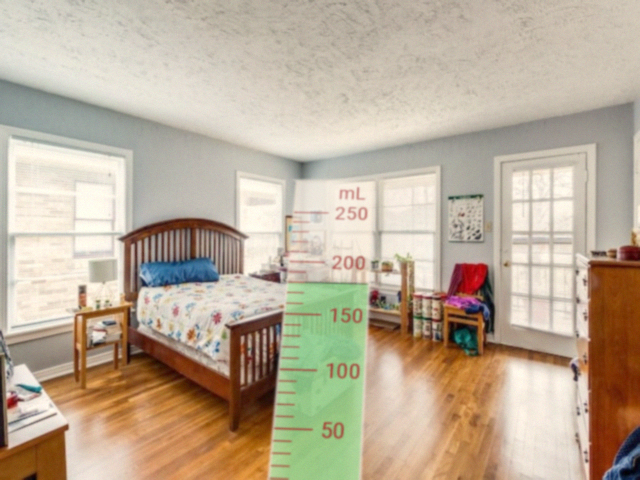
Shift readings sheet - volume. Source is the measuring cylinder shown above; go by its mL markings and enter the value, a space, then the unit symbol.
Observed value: 180 mL
